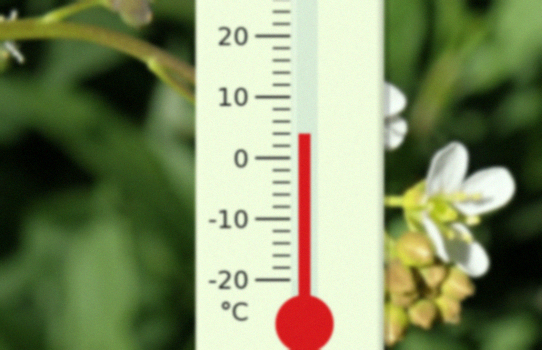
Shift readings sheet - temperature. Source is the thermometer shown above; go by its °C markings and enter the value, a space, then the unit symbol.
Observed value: 4 °C
